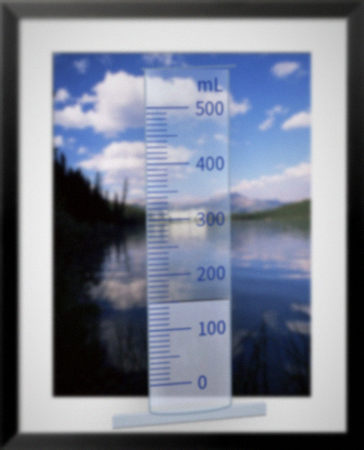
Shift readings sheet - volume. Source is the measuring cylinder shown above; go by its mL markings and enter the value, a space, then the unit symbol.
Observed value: 150 mL
